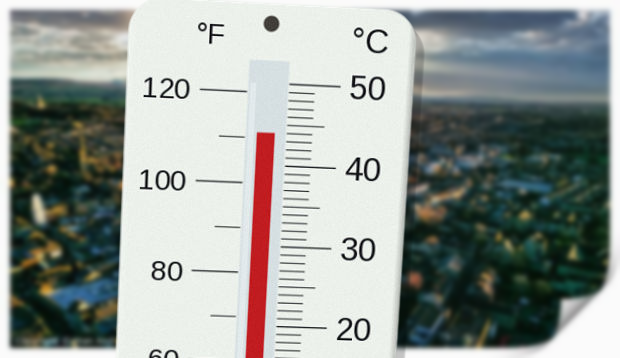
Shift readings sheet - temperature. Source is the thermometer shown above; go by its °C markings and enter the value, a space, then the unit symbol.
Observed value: 44 °C
